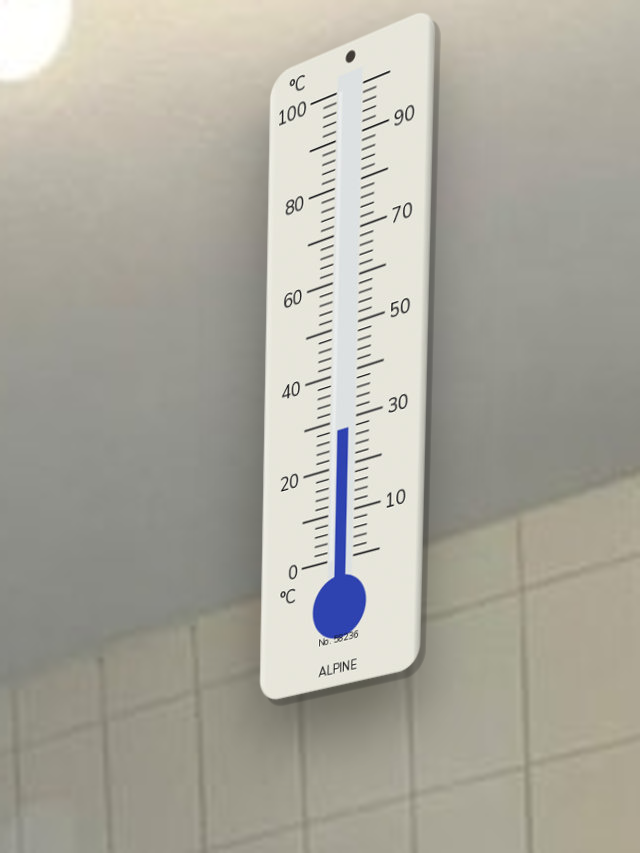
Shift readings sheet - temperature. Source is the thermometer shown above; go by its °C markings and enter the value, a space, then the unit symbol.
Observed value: 28 °C
